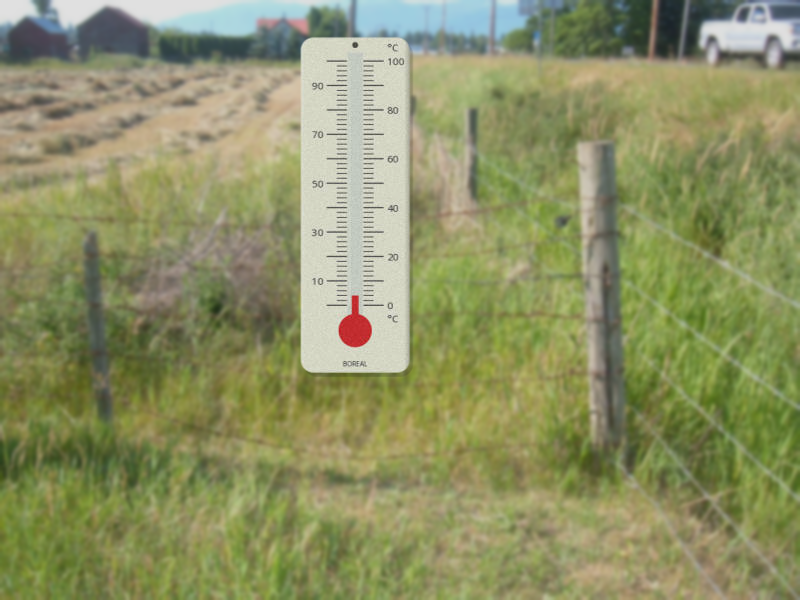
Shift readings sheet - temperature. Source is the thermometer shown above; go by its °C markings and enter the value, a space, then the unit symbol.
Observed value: 4 °C
